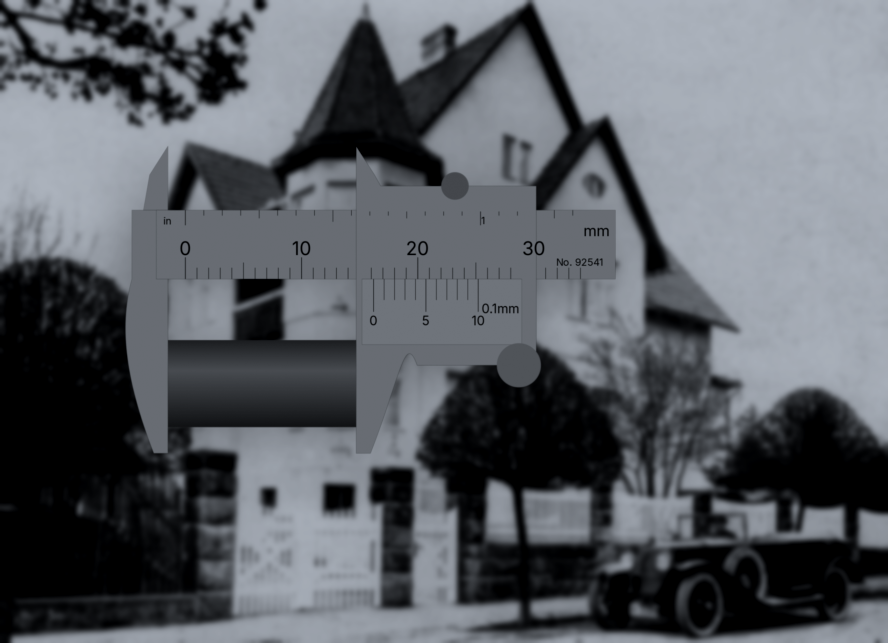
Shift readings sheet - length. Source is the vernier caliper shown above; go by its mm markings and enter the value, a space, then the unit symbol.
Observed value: 16.2 mm
